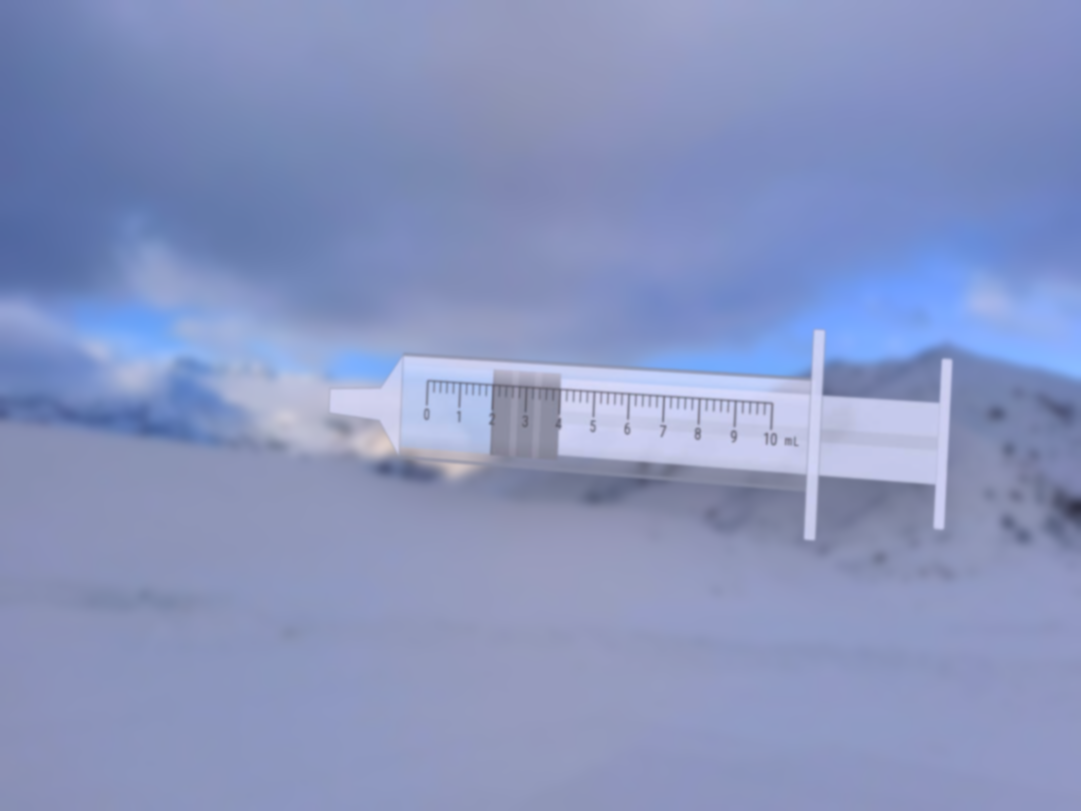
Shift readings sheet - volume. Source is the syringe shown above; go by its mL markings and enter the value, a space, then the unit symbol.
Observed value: 2 mL
